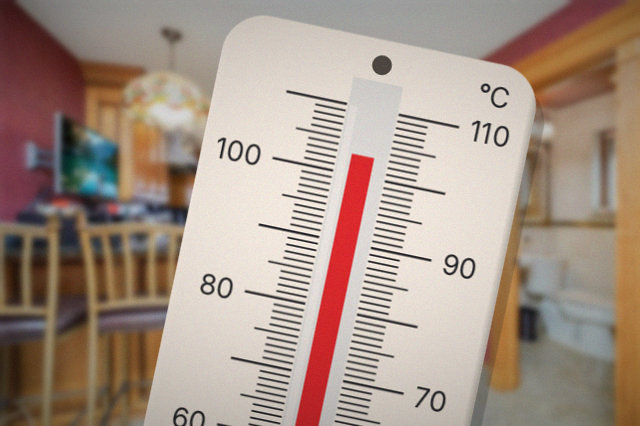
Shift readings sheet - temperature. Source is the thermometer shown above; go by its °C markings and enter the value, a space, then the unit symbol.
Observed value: 103 °C
